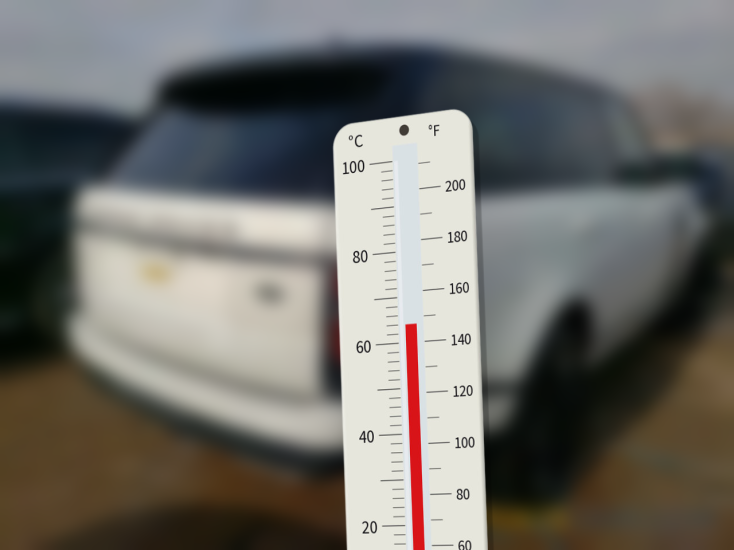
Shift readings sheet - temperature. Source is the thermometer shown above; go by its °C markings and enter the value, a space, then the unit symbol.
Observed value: 64 °C
